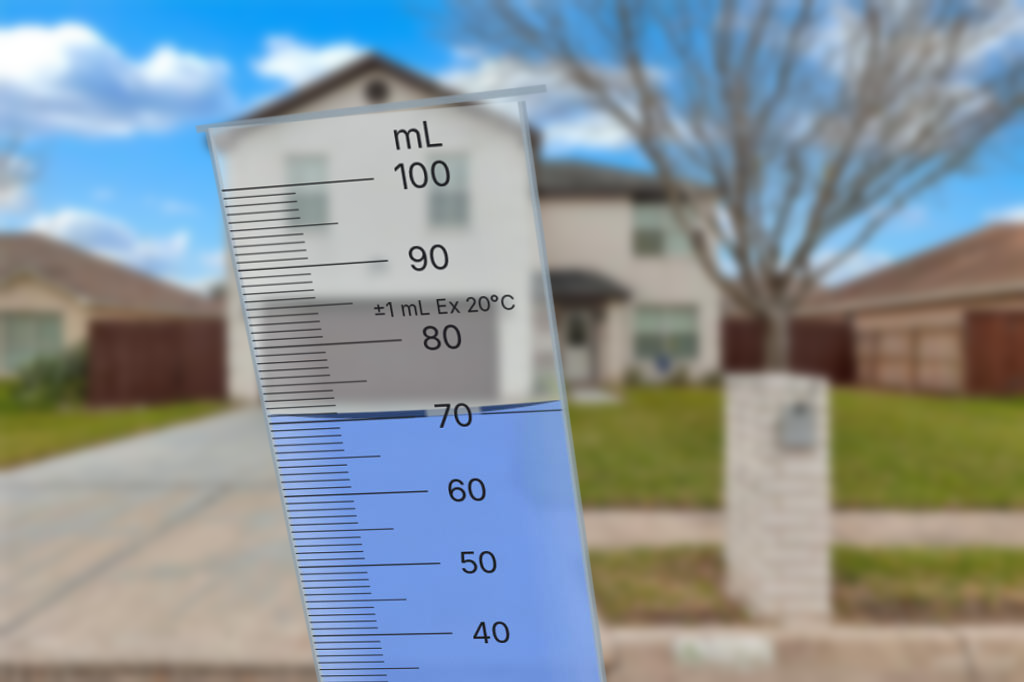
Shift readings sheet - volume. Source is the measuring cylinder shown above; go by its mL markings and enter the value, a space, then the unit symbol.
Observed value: 70 mL
